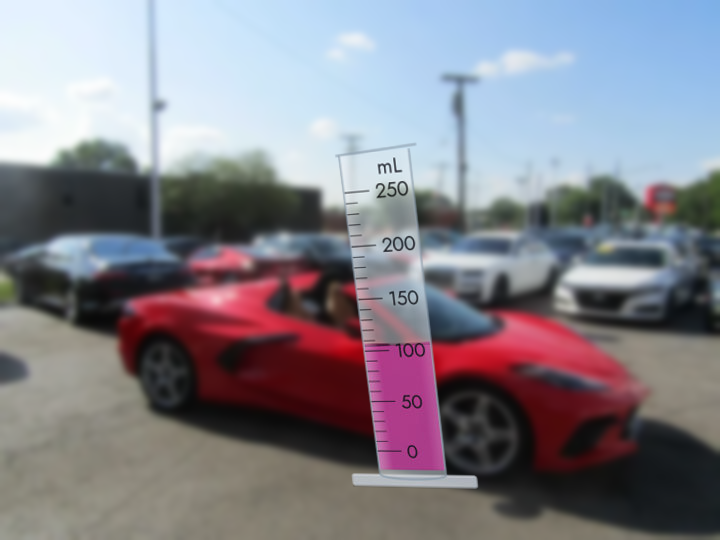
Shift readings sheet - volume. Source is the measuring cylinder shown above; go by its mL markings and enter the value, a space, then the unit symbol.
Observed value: 105 mL
